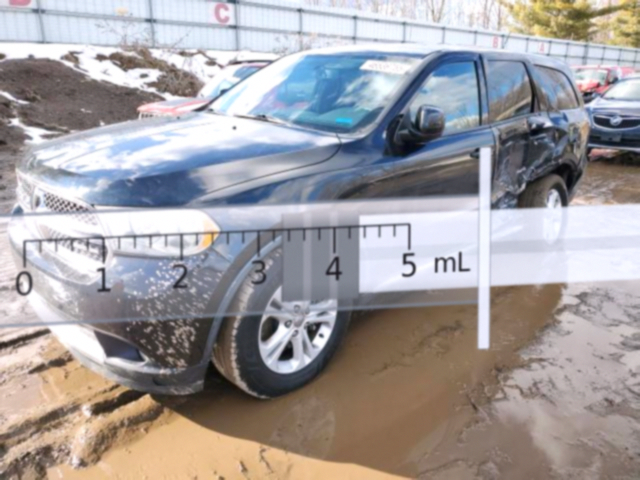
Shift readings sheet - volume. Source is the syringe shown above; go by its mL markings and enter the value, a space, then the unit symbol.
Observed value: 3.3 mL
